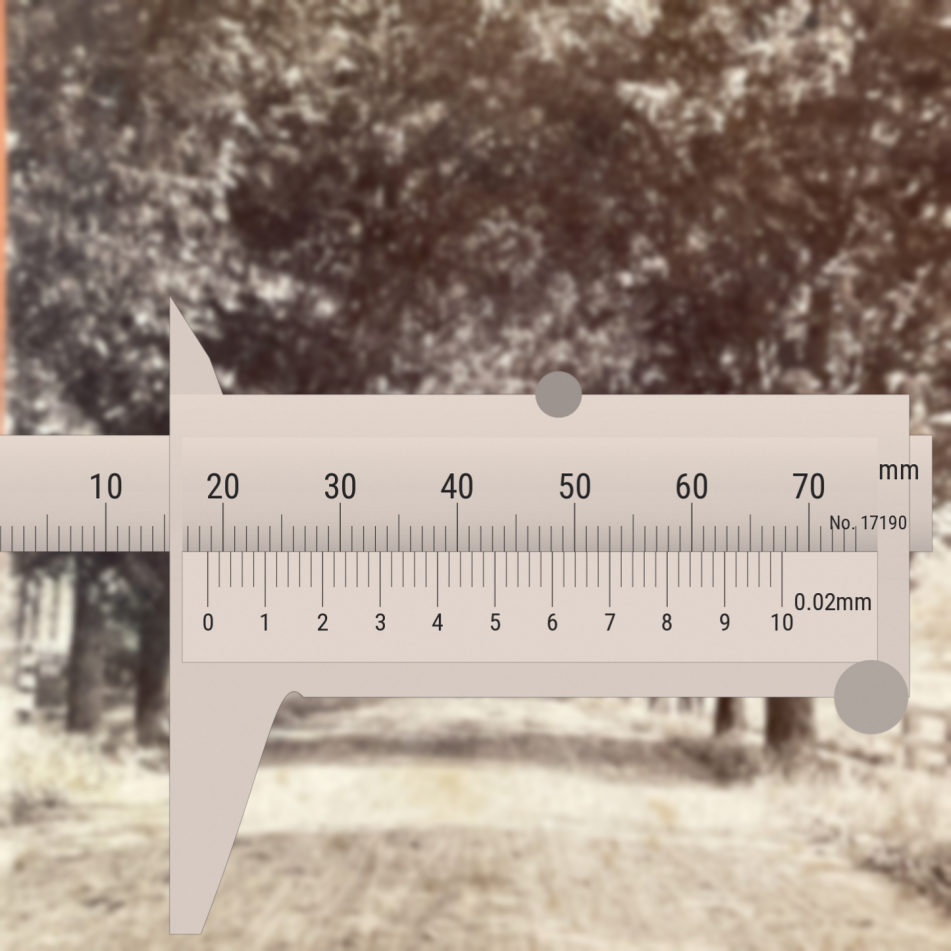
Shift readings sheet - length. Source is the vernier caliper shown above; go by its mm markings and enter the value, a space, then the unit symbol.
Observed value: 18.7 mm
